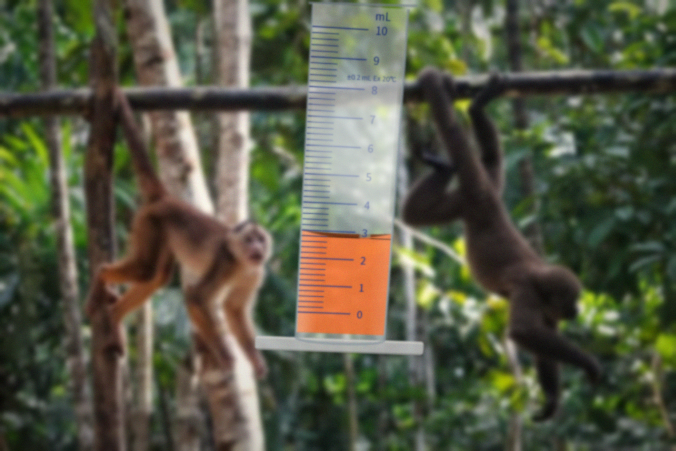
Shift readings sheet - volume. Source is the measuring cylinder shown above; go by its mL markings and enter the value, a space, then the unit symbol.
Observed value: 2.8 mL
